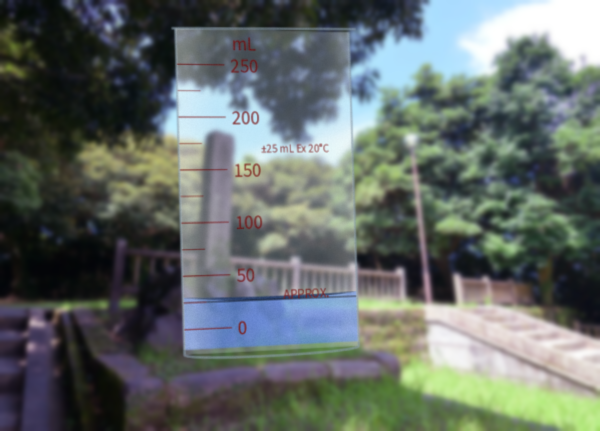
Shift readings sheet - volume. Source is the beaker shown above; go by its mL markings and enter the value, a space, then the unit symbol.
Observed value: 25 mL
